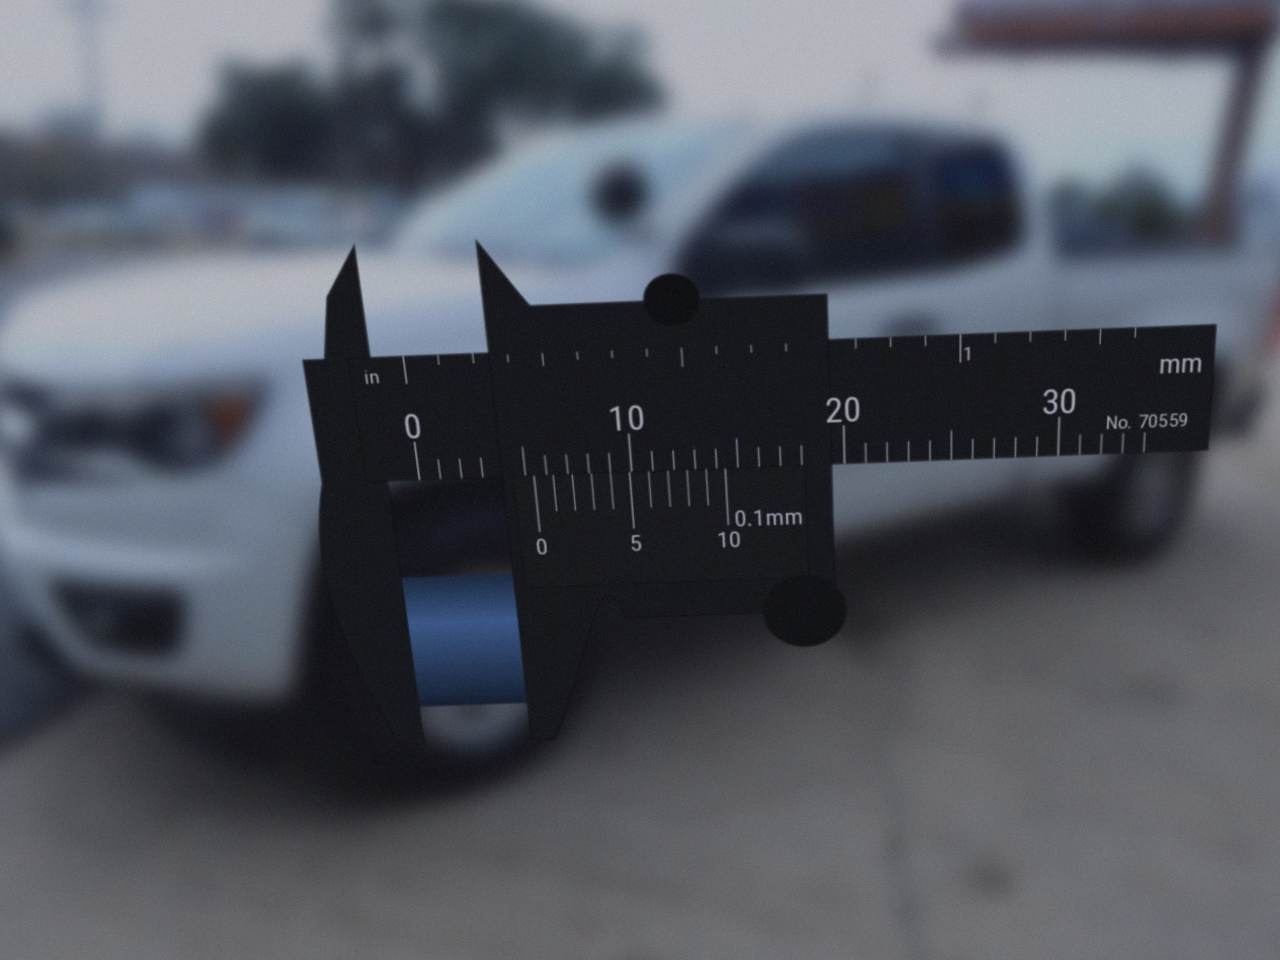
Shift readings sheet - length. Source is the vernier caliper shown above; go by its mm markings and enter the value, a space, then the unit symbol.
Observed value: 5.4 mm
